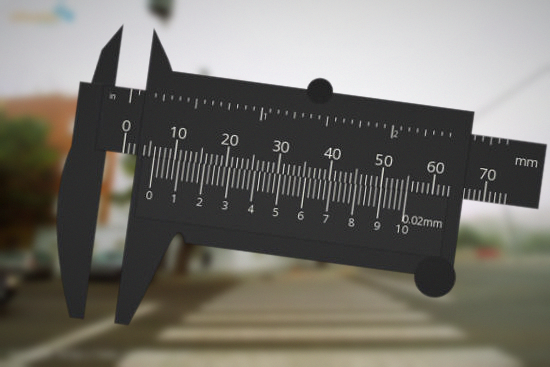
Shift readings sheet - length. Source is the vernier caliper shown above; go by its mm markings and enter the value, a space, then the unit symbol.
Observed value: 6.0 mm
